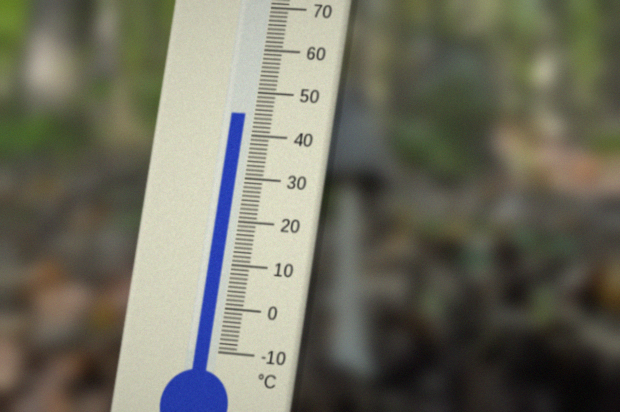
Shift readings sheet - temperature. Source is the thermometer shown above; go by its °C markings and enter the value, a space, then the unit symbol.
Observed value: 45 °C
